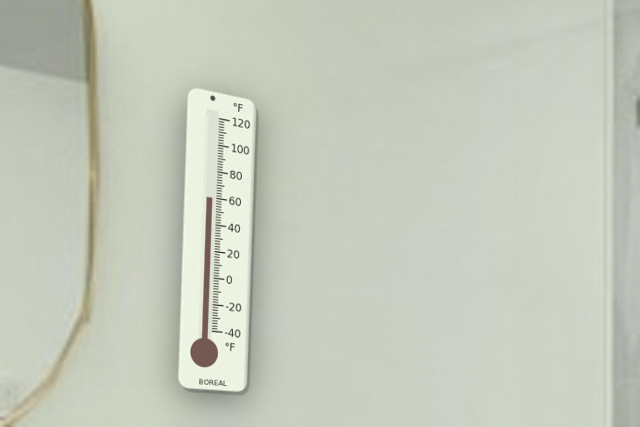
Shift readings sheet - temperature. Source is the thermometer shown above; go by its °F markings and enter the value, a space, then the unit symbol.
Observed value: 60 °F
